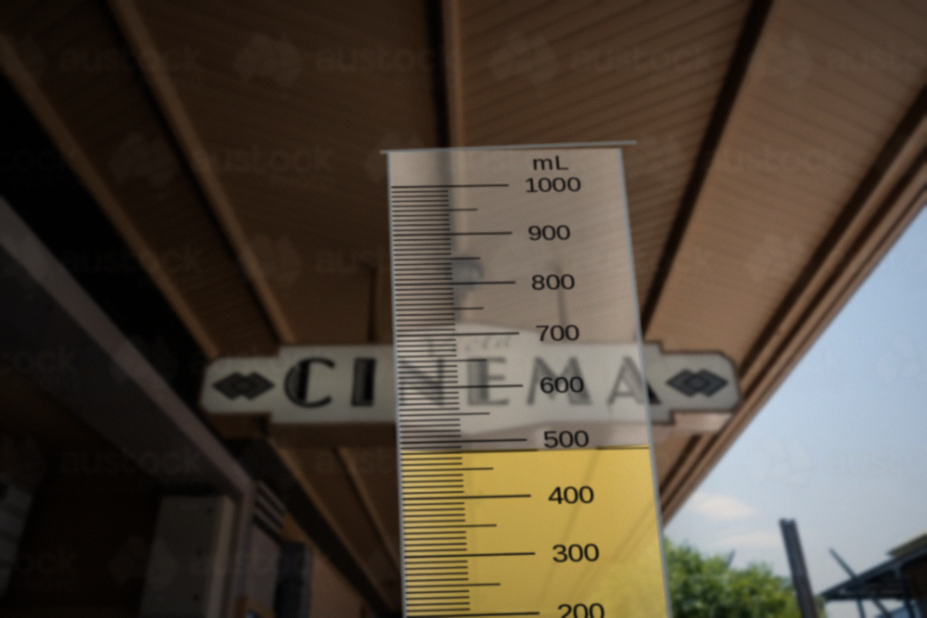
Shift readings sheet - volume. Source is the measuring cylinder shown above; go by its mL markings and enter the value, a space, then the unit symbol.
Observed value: 480 mL
